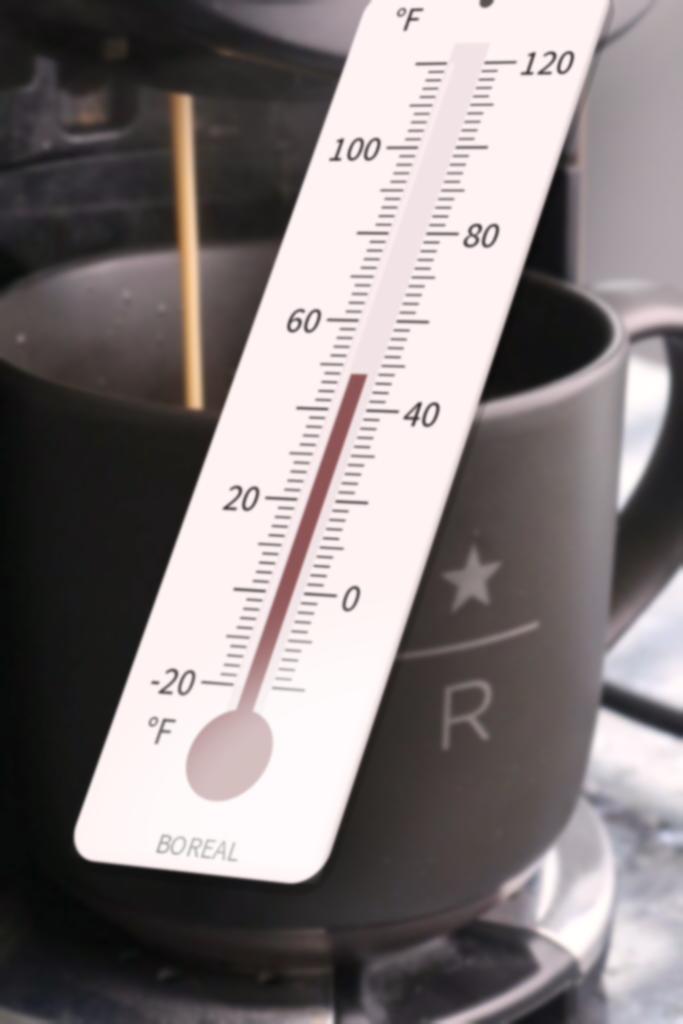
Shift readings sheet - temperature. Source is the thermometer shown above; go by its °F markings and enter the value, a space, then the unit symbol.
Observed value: 48 °F
